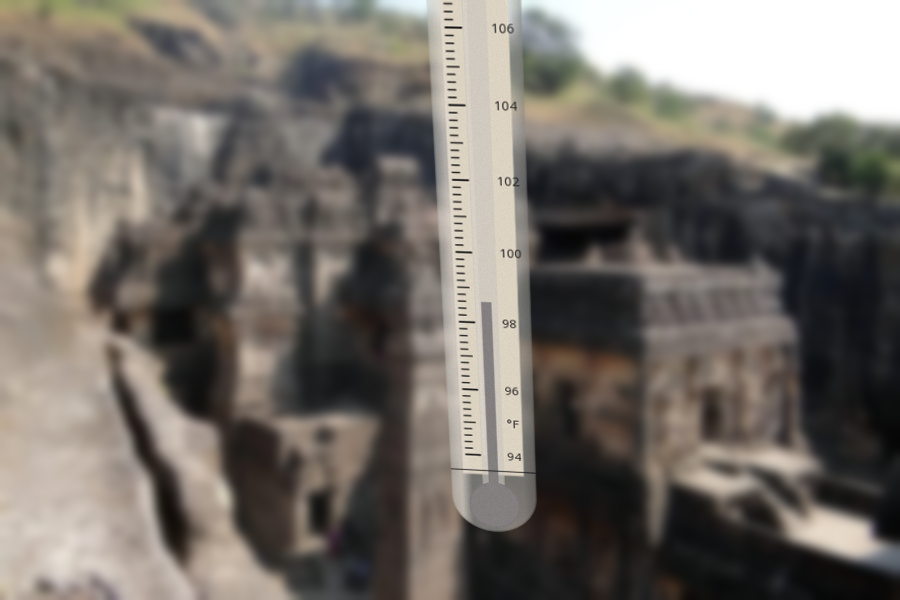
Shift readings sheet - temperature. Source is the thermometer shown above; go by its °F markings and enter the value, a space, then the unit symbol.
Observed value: 98.6 °F
